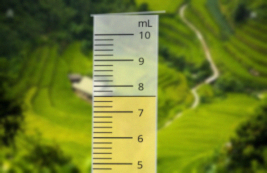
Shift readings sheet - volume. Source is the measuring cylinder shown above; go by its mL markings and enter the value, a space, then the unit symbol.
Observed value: 7.6 mL
